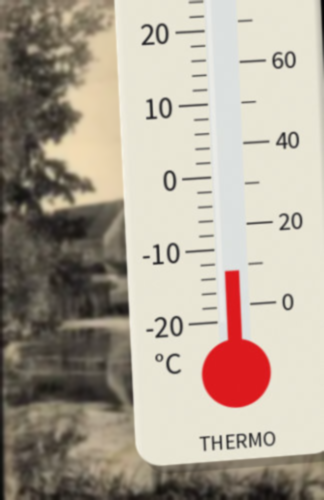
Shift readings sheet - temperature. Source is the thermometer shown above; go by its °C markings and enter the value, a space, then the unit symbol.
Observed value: -13 °C
